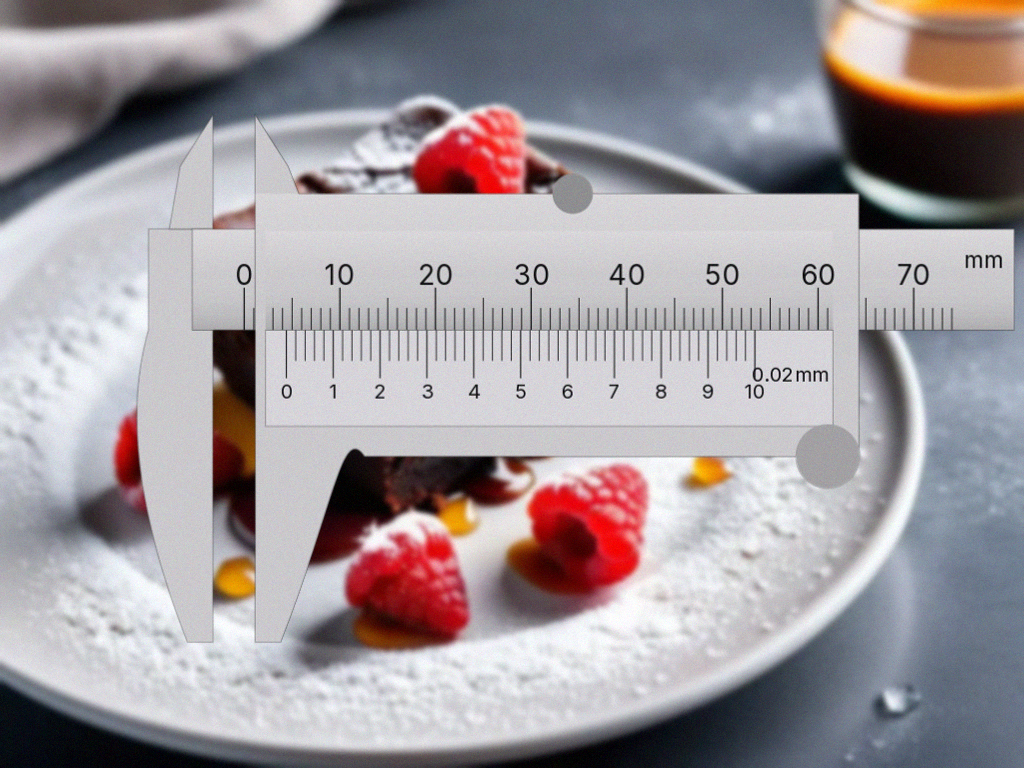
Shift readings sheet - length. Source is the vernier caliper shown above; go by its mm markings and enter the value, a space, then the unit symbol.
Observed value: 4.4 mm
